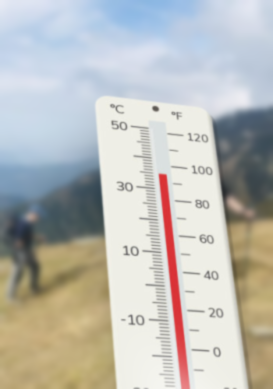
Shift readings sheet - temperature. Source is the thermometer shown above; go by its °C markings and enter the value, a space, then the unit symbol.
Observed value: 35 °C
